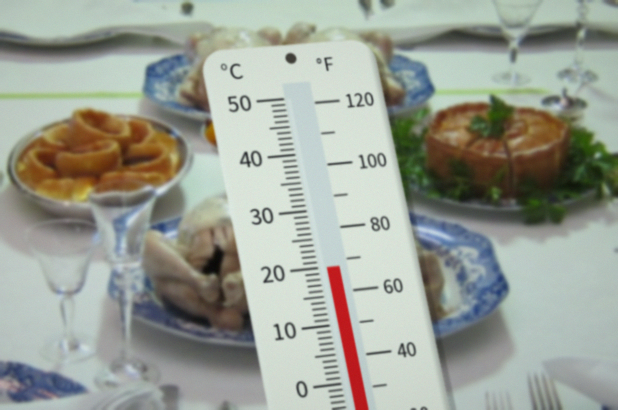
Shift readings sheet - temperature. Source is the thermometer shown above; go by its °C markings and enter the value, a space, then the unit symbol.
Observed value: 20 °C
